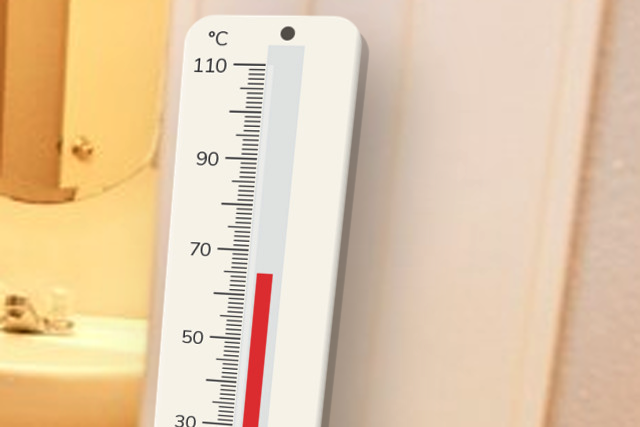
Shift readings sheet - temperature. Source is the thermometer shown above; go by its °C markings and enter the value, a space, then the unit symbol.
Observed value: 65 °C
